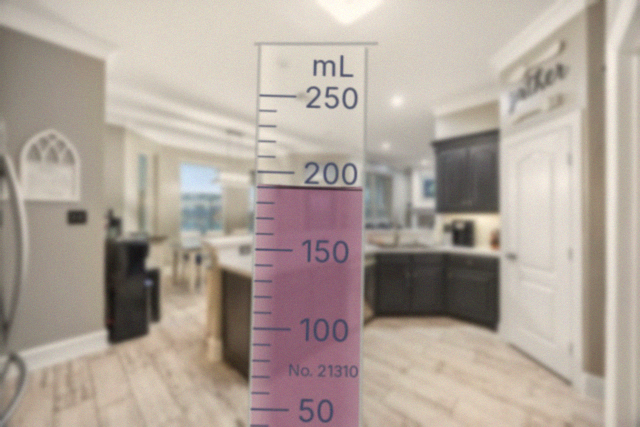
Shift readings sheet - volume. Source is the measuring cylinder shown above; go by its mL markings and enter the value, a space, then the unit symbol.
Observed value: 190 mL
